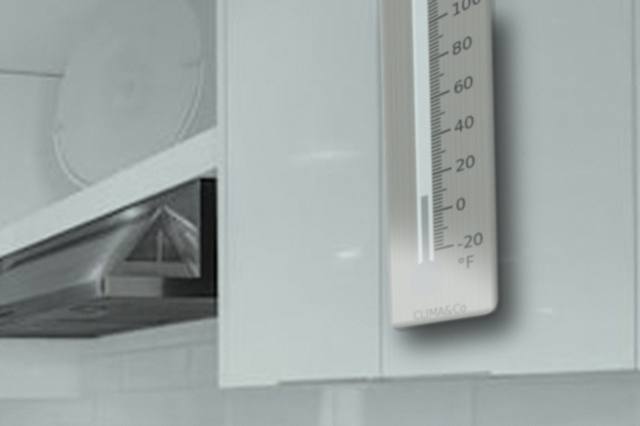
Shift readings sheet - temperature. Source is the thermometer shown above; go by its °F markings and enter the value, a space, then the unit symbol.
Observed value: 10 °F
